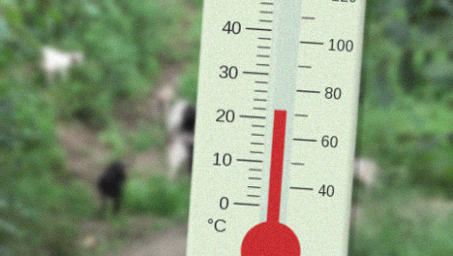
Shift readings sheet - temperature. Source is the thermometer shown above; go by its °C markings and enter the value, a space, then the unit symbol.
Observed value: 22 °C
